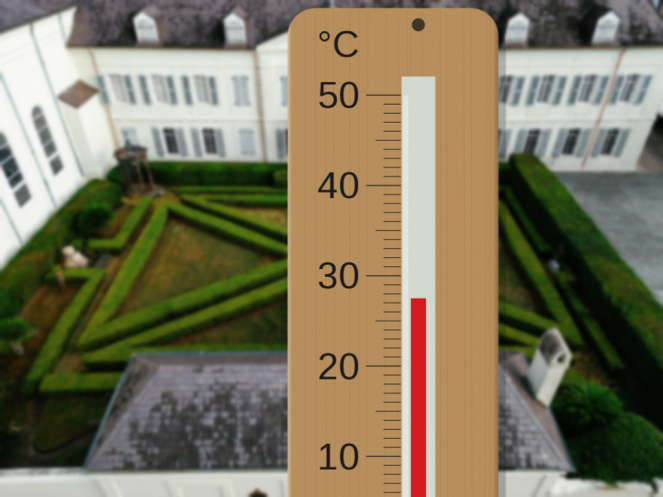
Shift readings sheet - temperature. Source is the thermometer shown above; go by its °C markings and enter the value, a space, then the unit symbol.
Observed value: 27.5 °C
